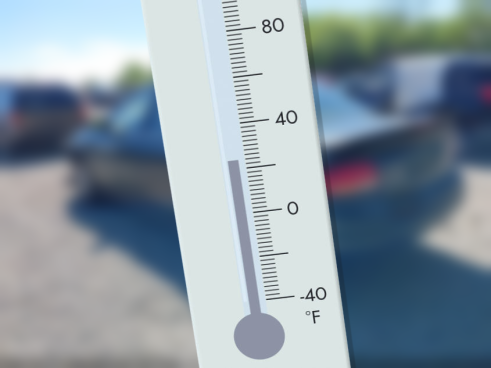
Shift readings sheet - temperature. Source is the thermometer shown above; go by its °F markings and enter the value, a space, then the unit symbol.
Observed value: 24 °F
